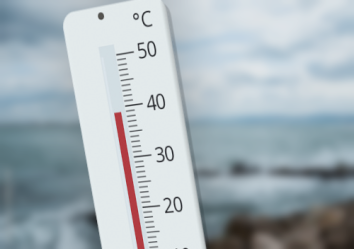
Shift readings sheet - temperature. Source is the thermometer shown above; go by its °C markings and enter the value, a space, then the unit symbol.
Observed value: 39 °C
